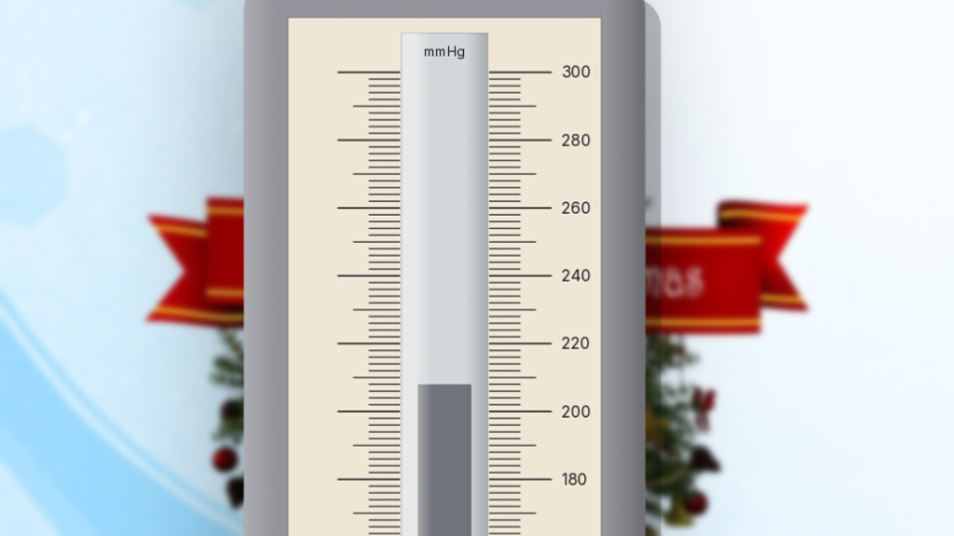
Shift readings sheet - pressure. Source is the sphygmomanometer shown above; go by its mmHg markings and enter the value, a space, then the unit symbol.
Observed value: 208 mmHg
